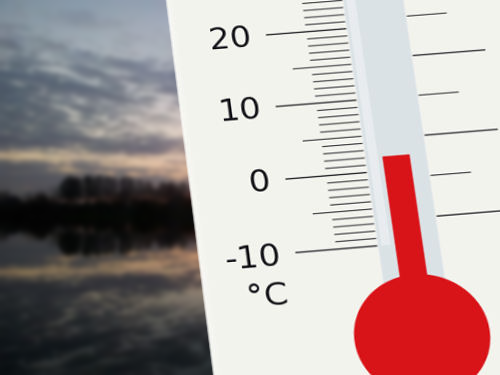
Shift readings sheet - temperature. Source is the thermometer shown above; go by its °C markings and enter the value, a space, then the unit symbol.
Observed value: 2 °C
